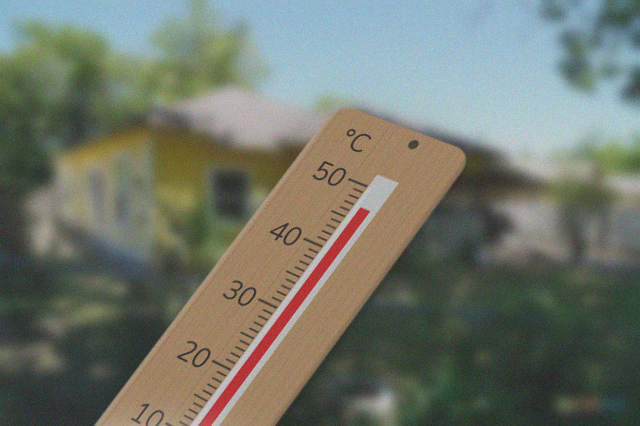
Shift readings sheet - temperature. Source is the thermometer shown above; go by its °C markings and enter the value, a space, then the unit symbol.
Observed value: 47 °C
